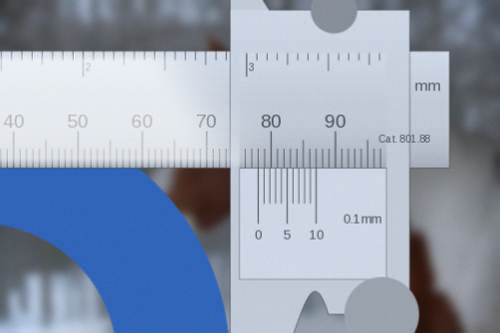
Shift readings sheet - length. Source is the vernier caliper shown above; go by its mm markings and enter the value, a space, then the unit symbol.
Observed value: 78.0 mm
